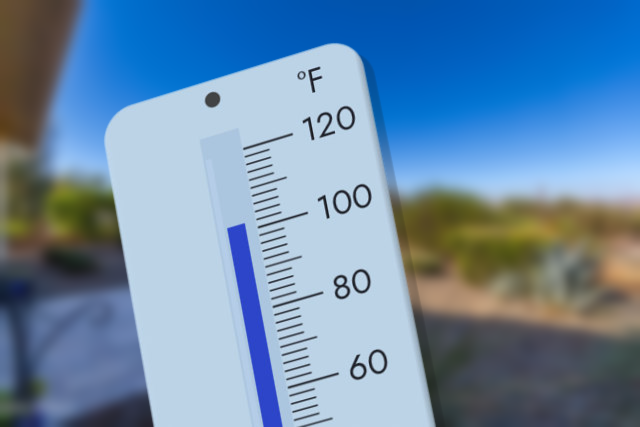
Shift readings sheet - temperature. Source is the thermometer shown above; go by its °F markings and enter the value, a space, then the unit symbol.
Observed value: 102 °F
